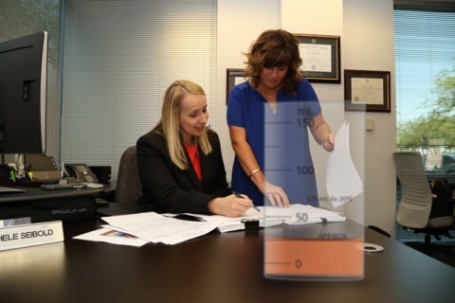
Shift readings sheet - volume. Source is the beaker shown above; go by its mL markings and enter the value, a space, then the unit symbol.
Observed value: 25 mL
